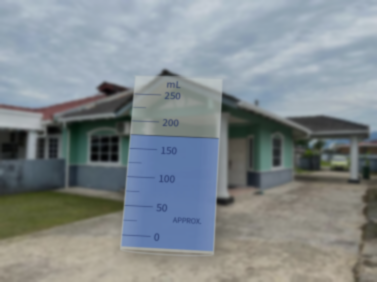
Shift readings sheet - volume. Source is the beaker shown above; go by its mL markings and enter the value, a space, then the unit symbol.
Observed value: 175 mL
